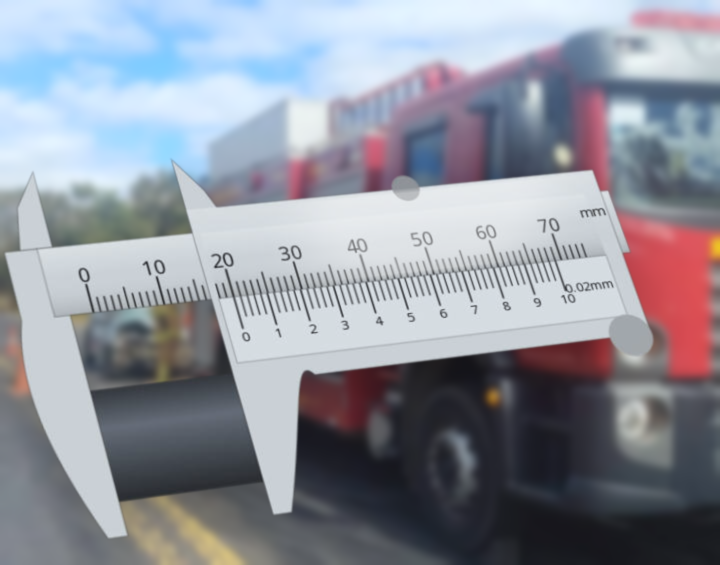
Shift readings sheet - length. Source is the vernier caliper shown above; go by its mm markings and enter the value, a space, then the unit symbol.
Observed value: 20.0 mm
